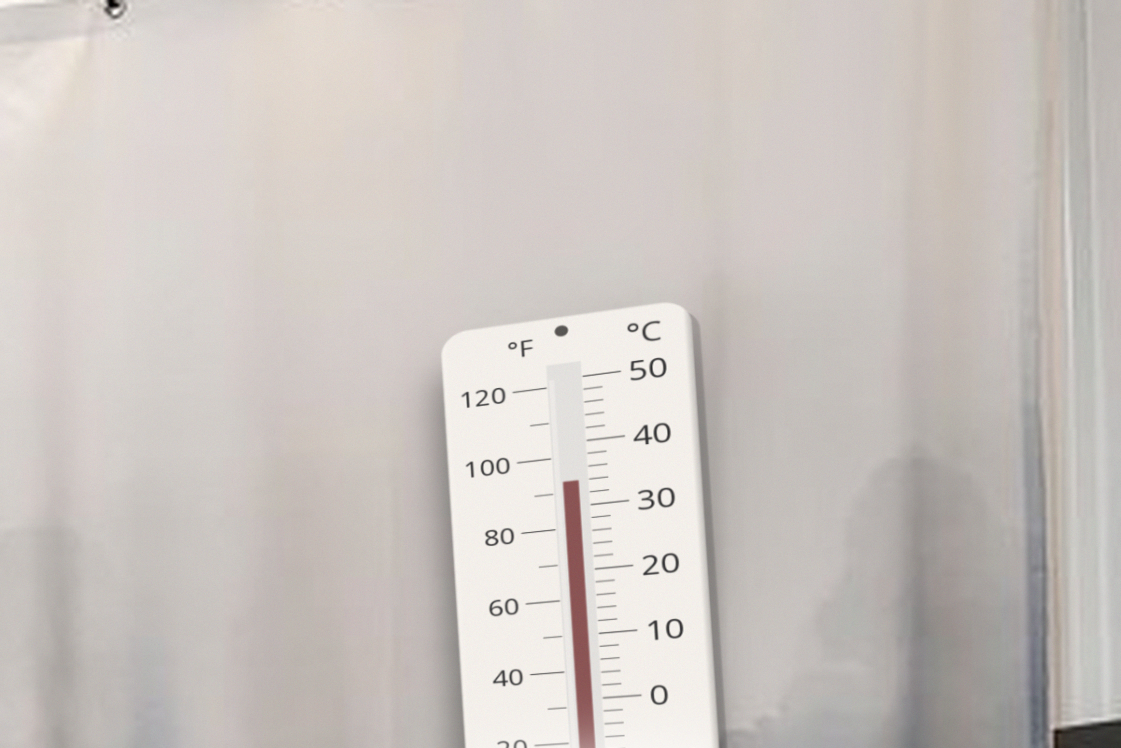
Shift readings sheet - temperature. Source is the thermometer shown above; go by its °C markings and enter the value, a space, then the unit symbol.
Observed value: 34 °C
